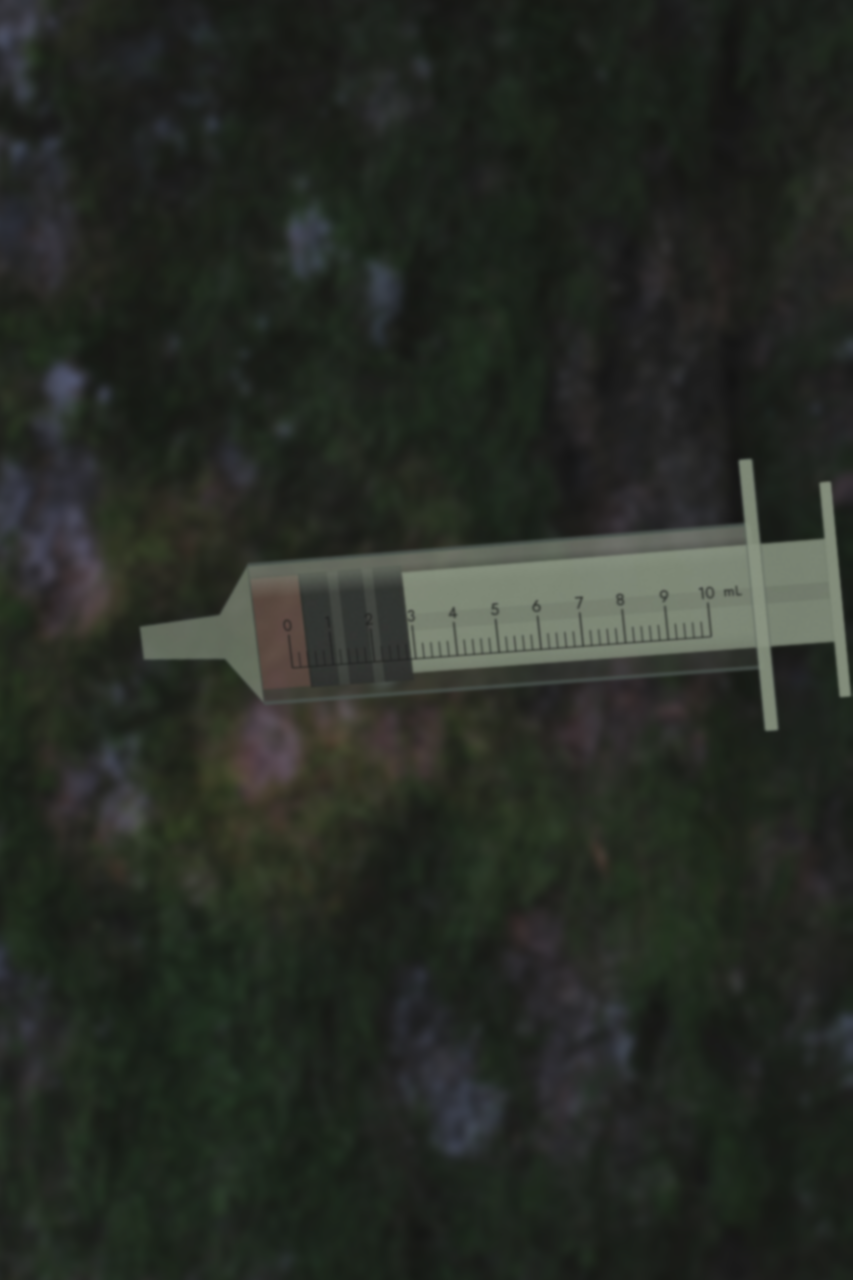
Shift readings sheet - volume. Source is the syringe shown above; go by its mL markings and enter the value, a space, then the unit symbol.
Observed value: 0.4 mL
